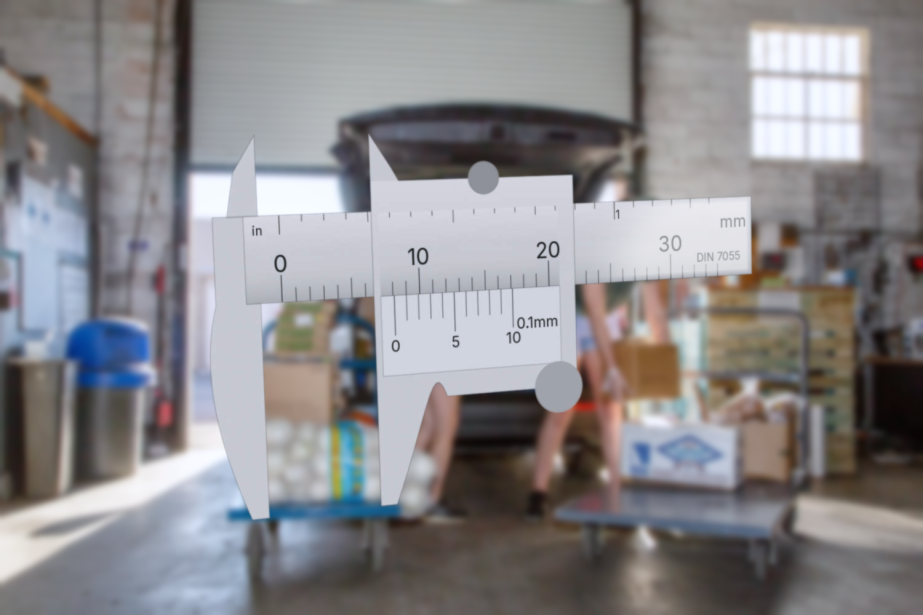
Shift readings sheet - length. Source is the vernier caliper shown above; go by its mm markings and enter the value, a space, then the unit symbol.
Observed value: 8.1 mm
